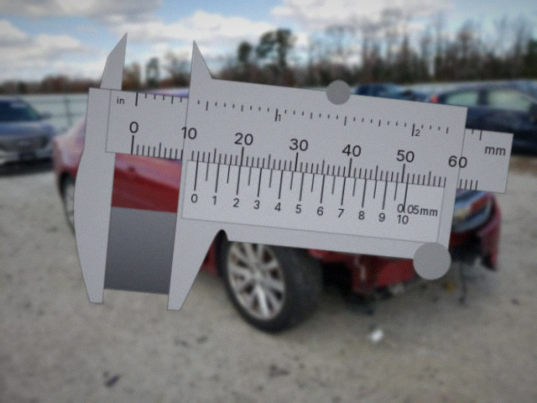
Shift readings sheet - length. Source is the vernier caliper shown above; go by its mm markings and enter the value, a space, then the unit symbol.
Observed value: 12.0 mm
